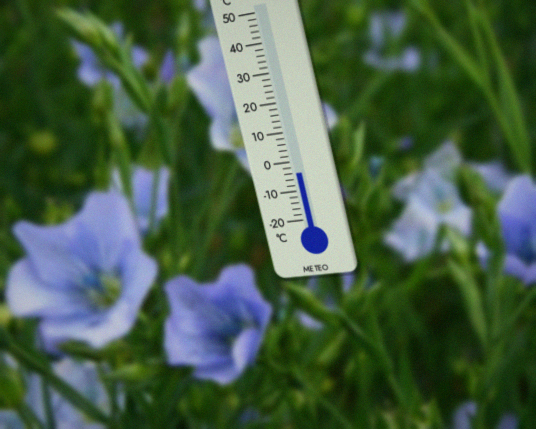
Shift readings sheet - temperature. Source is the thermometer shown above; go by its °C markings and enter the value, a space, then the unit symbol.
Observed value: -4 °C
